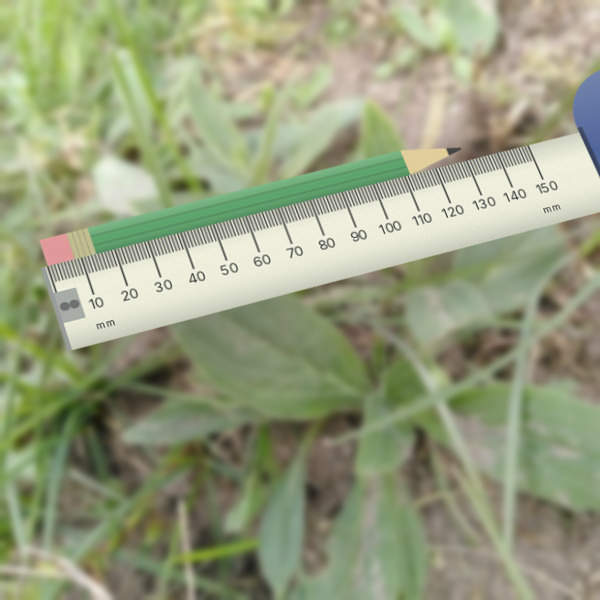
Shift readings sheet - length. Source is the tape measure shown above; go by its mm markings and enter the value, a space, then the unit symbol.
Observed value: 130 mm
